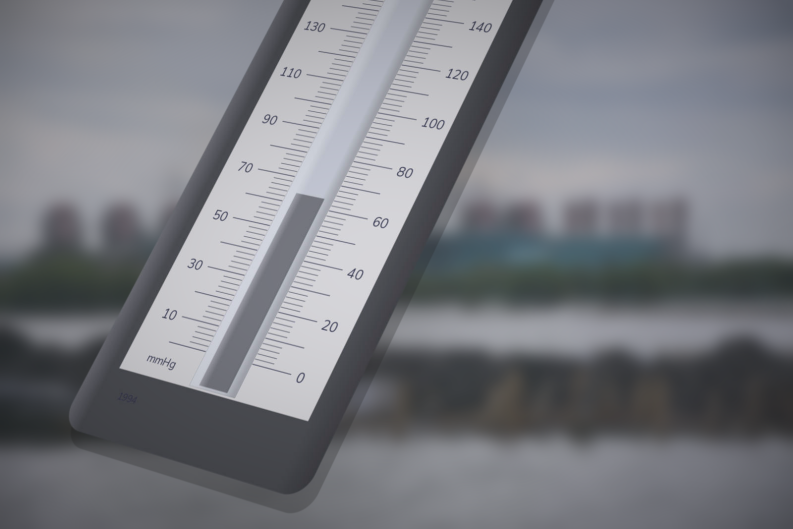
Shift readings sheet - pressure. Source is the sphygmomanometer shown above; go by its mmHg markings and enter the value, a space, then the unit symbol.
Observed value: 64 mmHg
